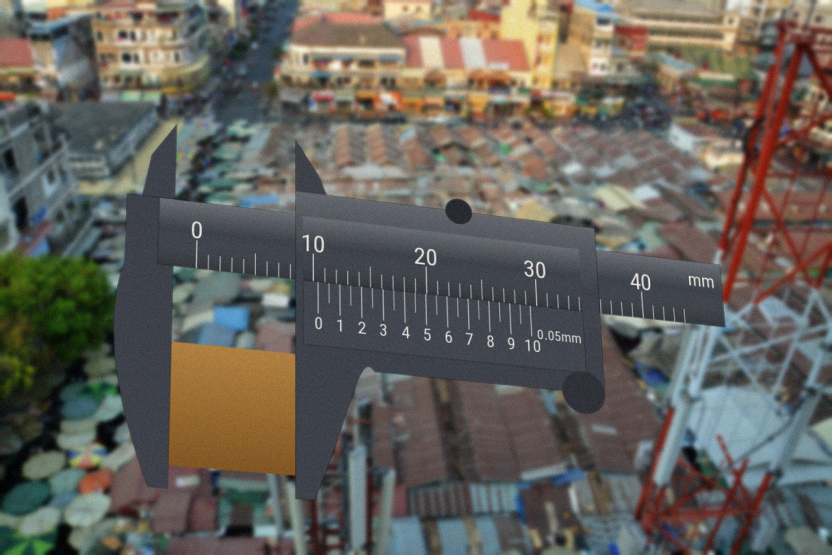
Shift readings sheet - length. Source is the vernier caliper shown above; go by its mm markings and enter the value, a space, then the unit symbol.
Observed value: 10.4 mm
